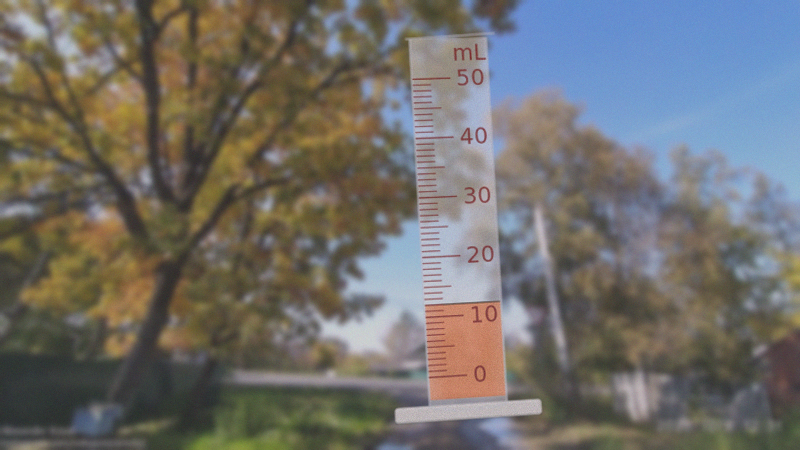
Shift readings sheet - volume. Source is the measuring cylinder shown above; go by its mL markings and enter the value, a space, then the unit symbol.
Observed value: 12 mL
